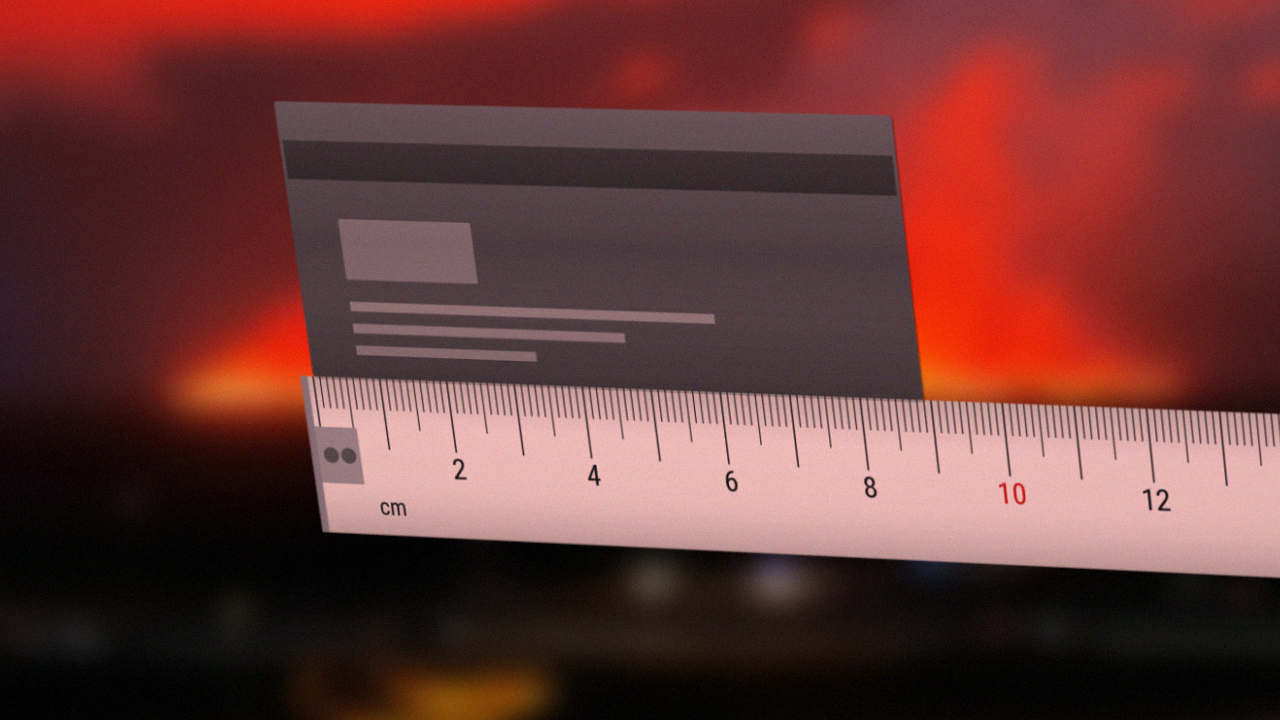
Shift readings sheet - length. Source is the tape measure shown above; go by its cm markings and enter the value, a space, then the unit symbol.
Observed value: 8.9 cm
